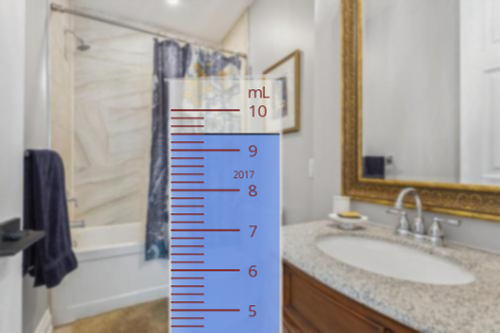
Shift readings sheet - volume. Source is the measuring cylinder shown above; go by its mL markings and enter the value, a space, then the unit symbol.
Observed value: 9.4 mL
